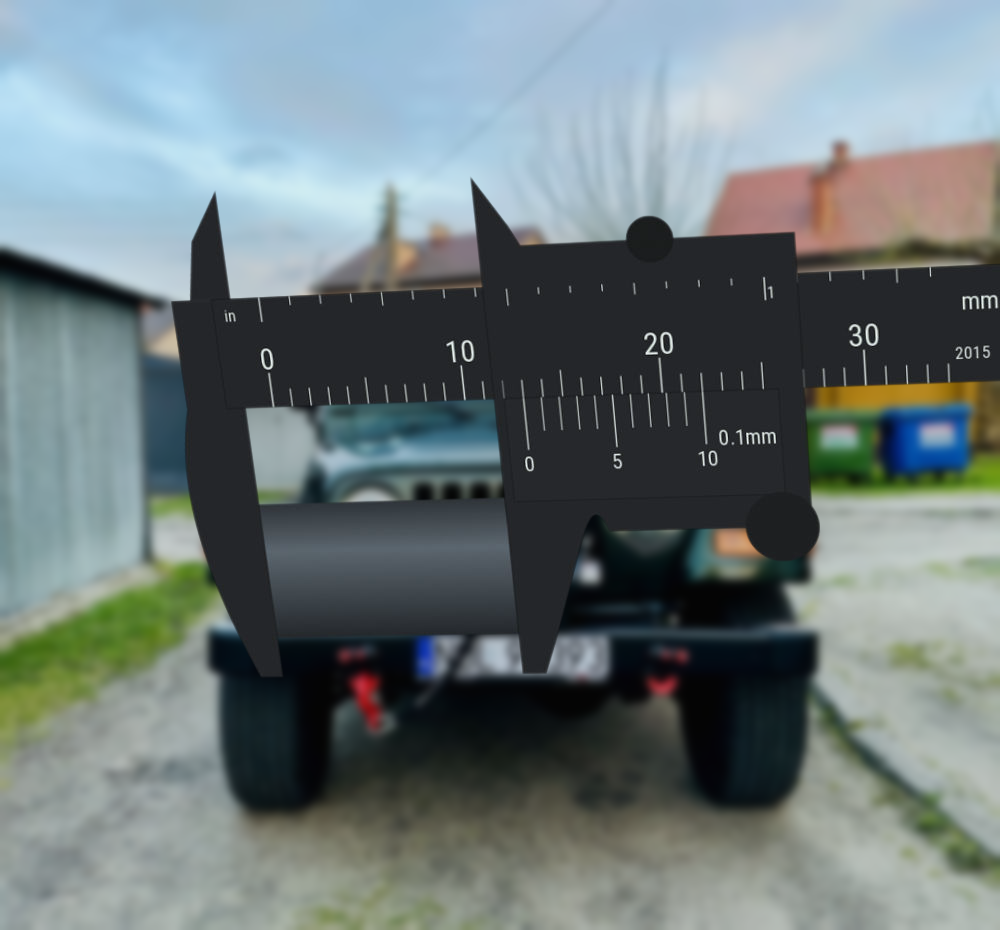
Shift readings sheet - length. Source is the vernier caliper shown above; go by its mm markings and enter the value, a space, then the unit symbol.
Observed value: 13.0 mm
